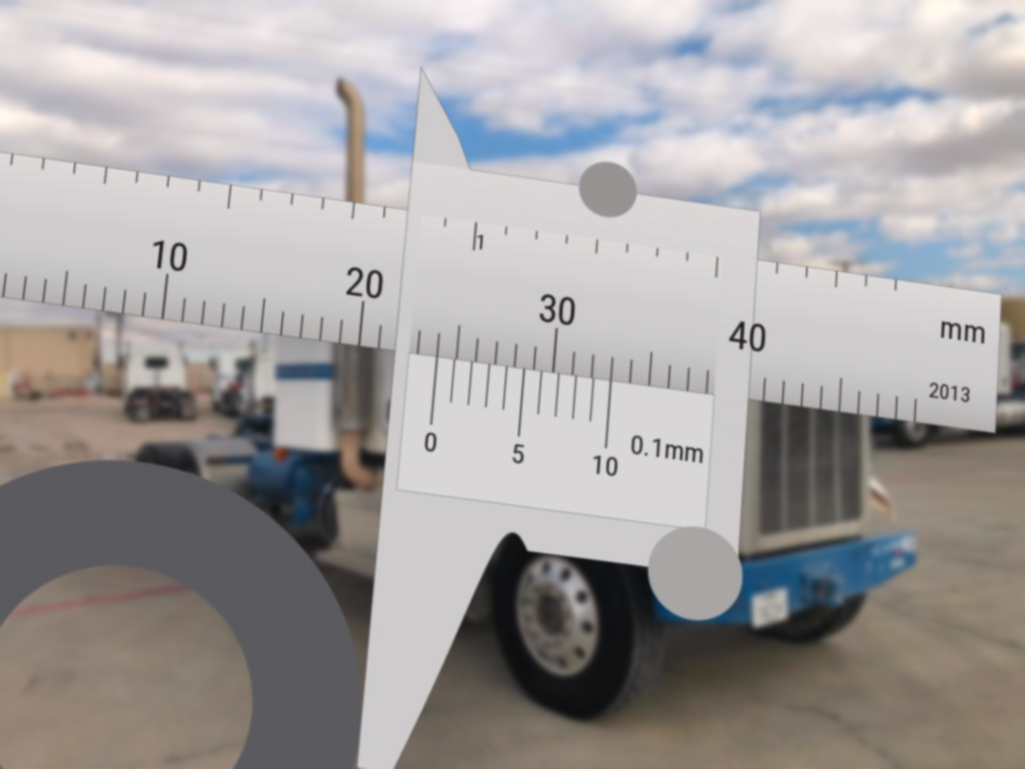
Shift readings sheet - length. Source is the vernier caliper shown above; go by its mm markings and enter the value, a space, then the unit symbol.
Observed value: 24.0 mm
